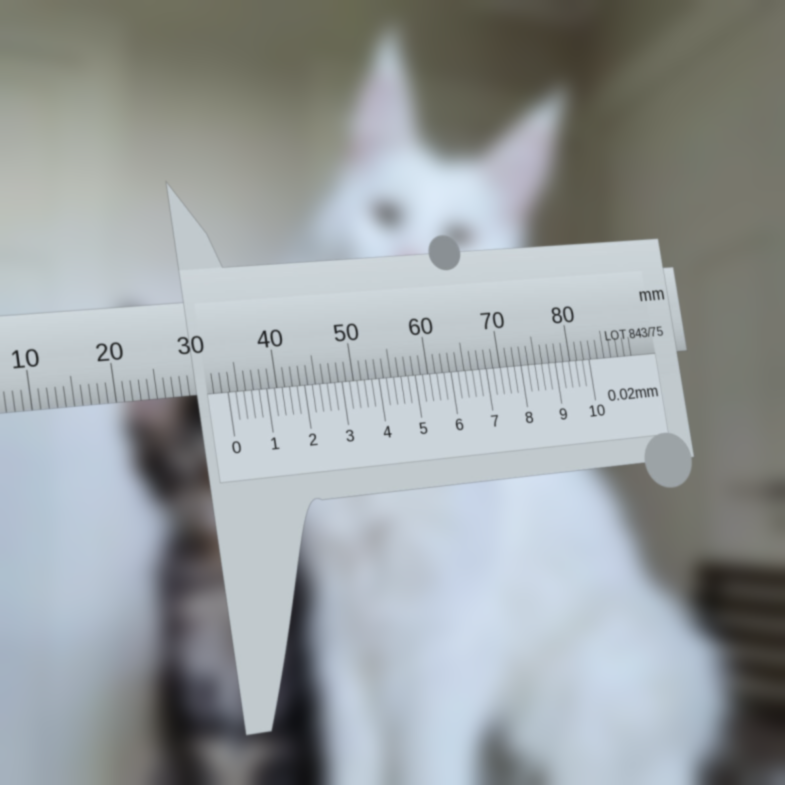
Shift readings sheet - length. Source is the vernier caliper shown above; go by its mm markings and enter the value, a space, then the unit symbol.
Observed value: 33.8 mm
